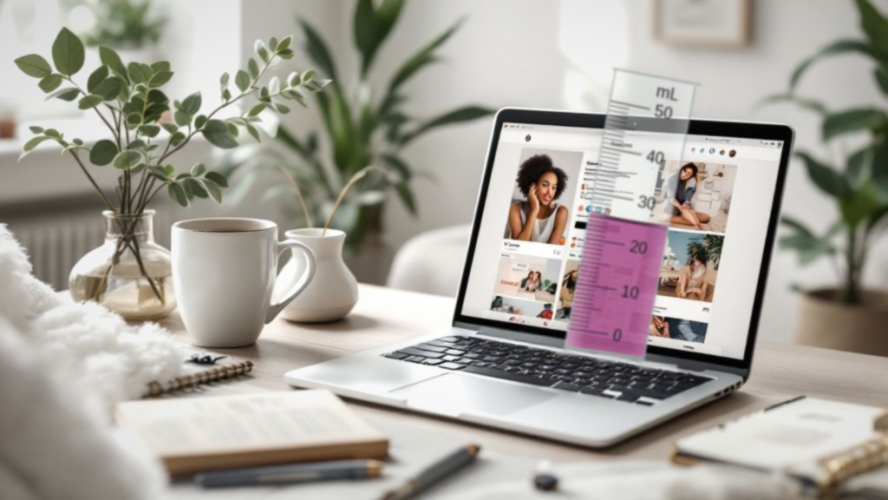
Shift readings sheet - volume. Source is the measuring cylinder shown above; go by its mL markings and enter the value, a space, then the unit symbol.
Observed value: 25 mL
